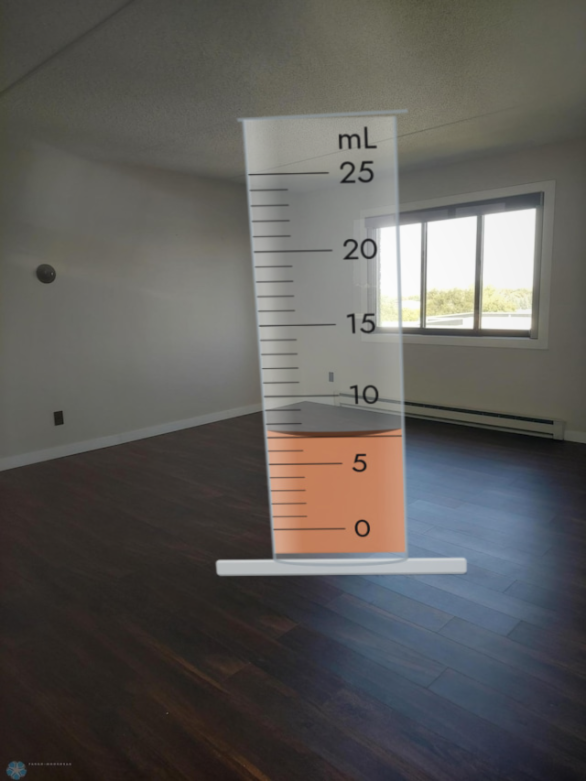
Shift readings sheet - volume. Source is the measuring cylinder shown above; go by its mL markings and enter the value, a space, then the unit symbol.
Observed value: 7 mL
